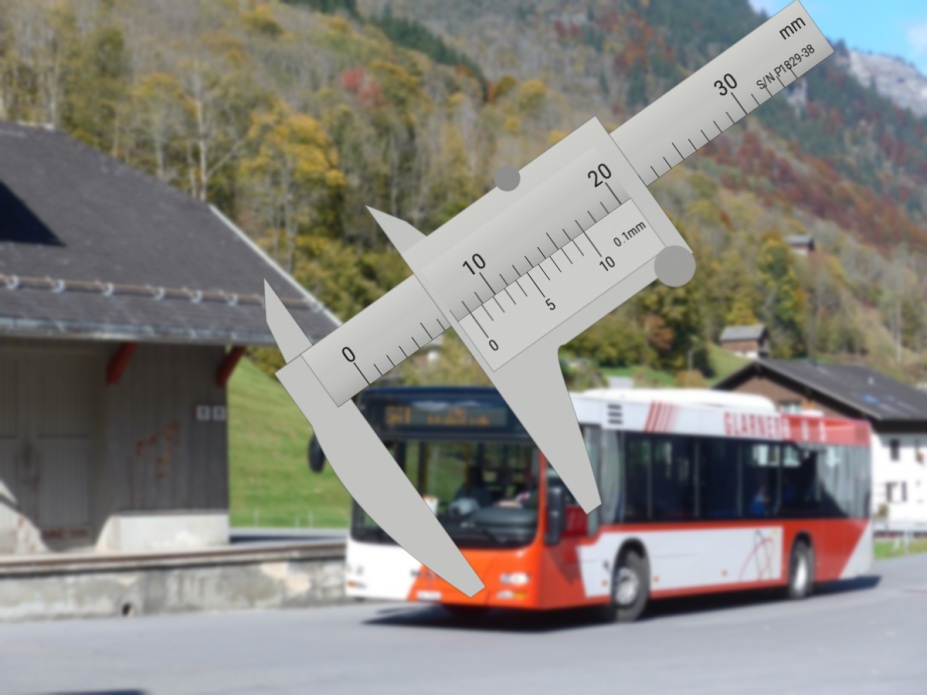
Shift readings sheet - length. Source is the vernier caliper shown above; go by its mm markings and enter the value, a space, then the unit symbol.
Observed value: 8.0 mm
